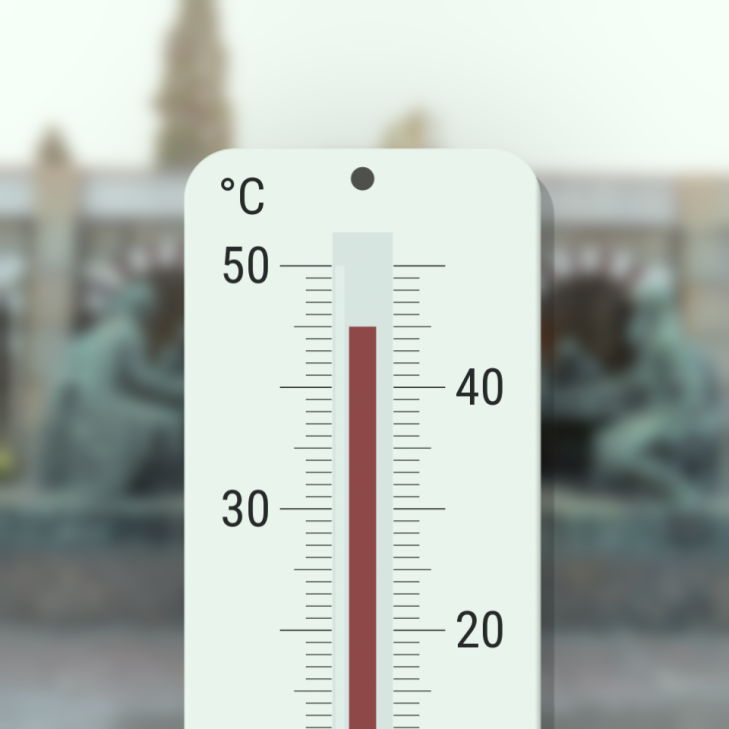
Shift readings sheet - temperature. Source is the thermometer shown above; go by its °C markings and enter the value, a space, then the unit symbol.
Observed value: 45 °C
